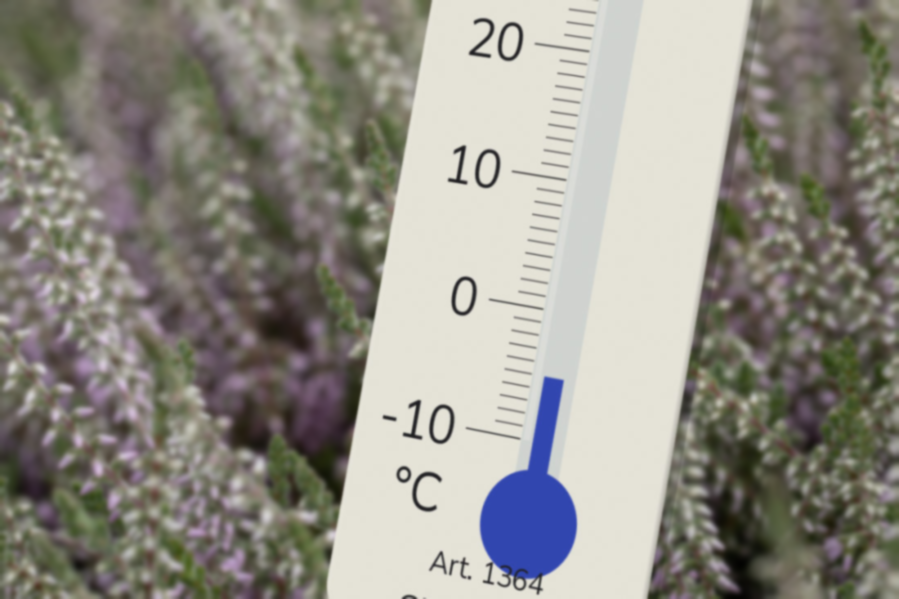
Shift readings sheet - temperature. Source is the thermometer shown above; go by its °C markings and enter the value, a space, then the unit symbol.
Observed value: -5 °C
